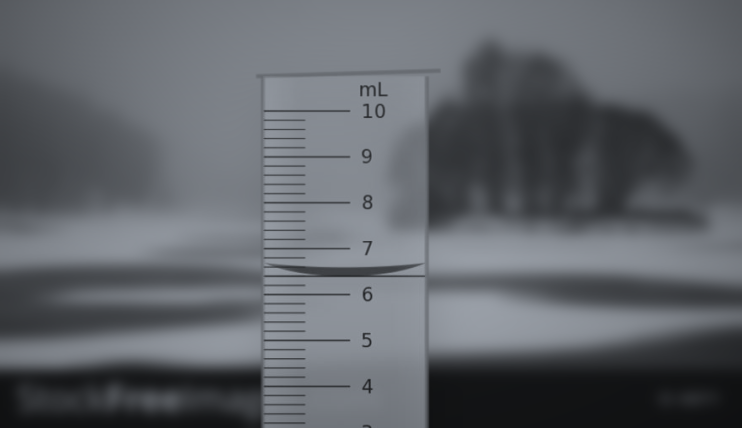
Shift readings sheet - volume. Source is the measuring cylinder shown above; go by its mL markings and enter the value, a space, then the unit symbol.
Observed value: 6.4 mL
